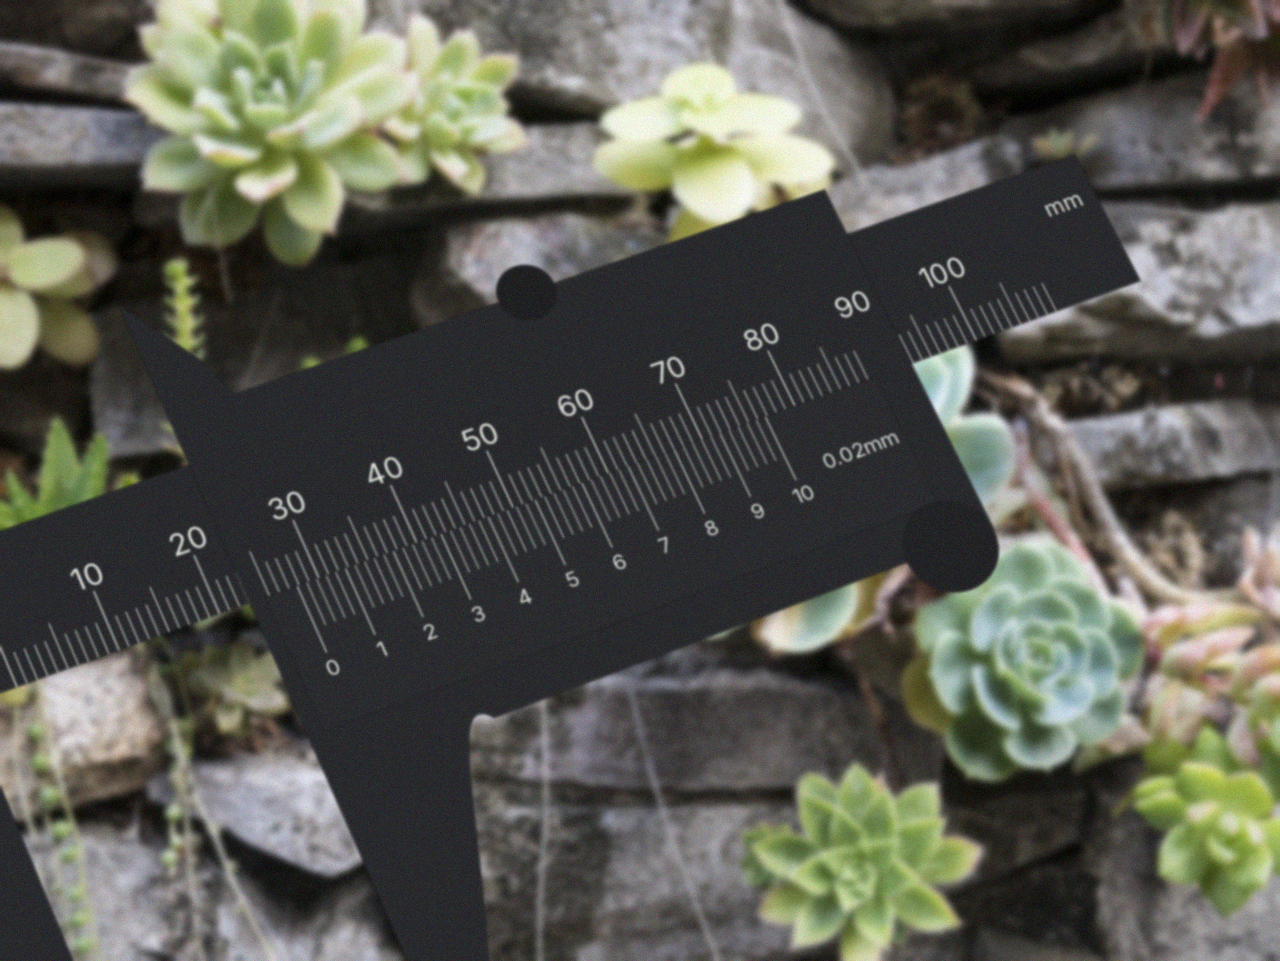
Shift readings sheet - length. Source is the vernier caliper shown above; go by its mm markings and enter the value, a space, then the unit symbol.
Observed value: 27.8 mm
